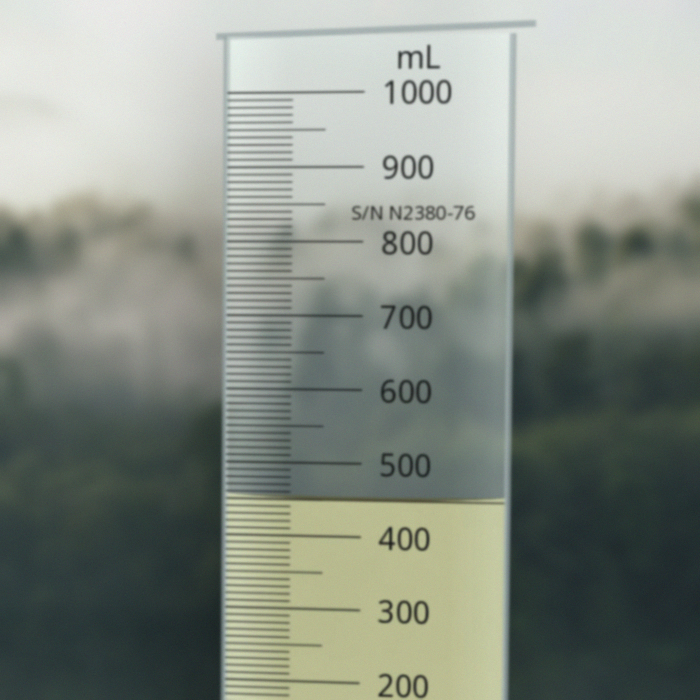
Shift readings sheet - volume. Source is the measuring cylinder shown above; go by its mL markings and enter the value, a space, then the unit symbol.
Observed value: 450 mL
